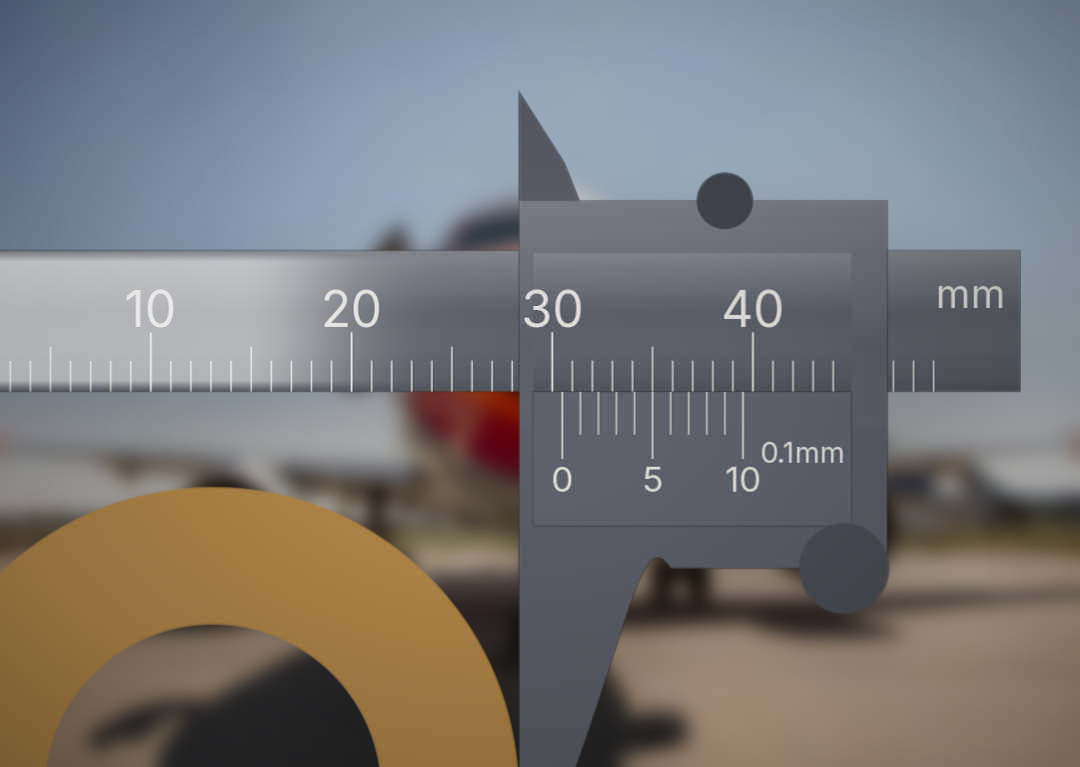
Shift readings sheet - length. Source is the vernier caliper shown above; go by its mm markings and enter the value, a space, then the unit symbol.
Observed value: 30.5 mm
